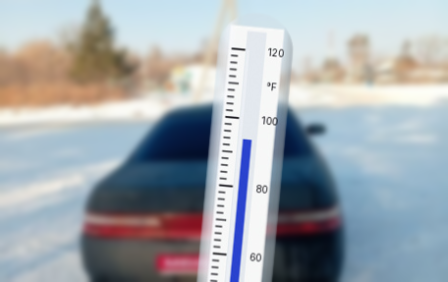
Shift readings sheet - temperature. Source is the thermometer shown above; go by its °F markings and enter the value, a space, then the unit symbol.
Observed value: 94 °F
